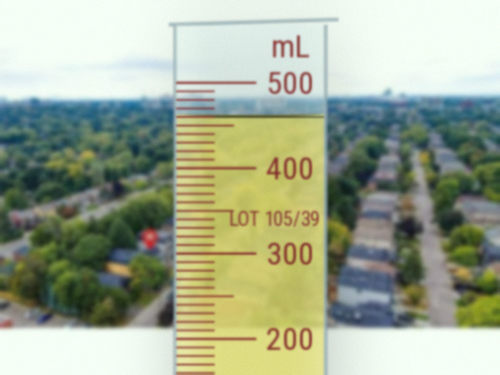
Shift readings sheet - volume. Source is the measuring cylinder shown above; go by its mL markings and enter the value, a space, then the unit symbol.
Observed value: 460 mL
